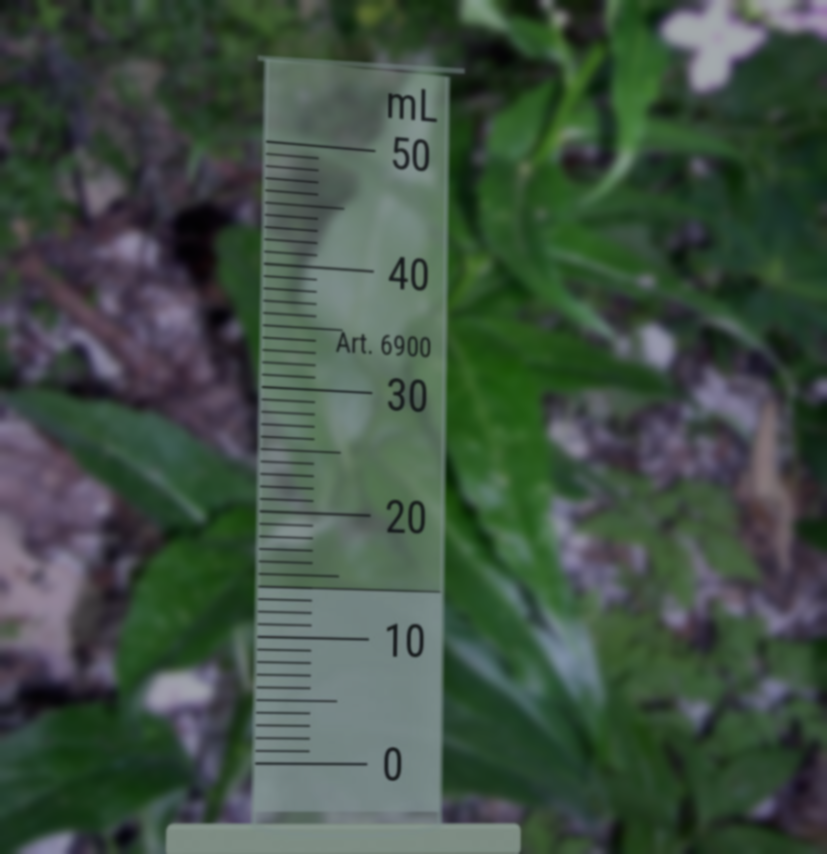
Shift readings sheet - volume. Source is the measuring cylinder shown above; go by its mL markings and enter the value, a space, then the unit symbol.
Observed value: 14 mL
